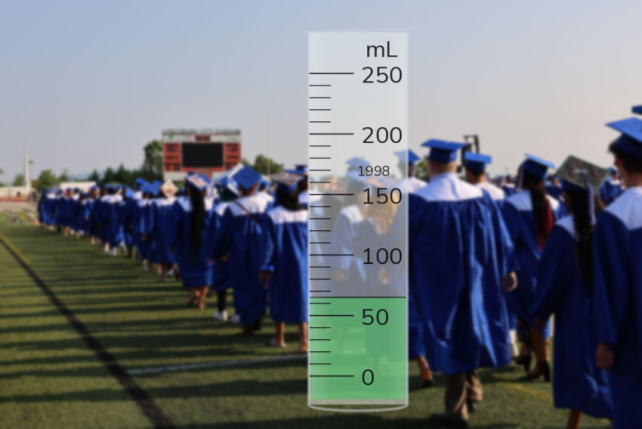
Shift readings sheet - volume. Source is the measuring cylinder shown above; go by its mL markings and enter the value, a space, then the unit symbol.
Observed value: 65 mL
